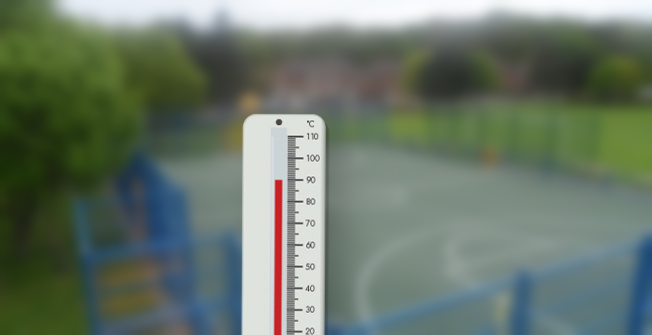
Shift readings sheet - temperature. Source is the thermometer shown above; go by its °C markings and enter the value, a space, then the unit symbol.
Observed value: 90 °C
